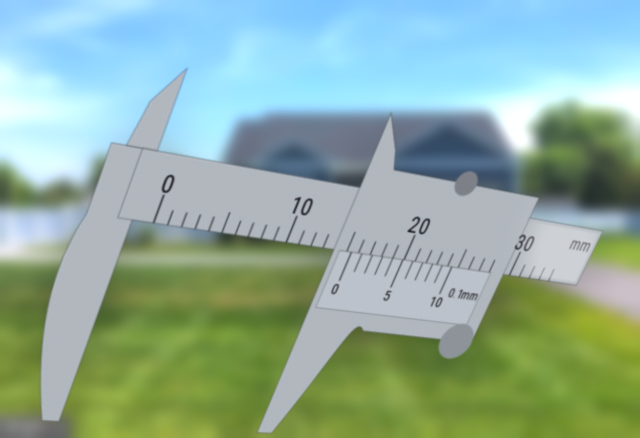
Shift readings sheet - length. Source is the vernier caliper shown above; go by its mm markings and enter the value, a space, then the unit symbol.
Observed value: 15.4 mm
